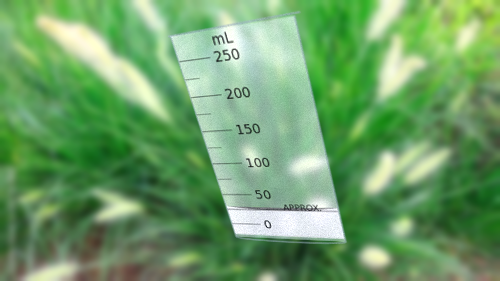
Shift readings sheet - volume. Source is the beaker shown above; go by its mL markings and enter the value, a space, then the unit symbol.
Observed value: 25 mL
